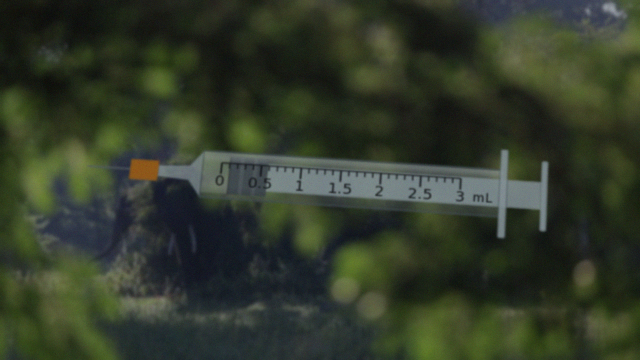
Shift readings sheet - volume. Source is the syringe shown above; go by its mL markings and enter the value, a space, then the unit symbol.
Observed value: 0.1 mL
